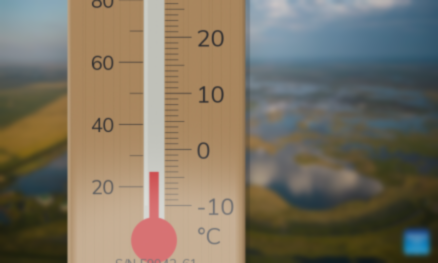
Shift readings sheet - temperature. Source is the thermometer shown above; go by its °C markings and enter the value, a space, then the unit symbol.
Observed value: -4 °C
